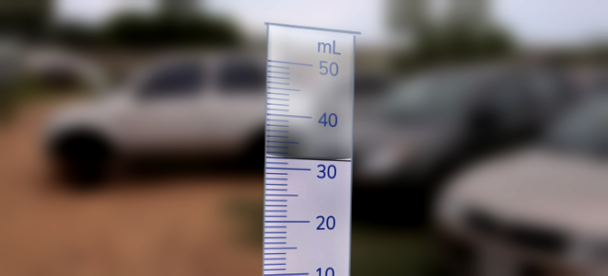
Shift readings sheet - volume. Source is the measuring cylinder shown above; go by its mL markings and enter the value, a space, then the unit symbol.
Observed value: 32 mL
